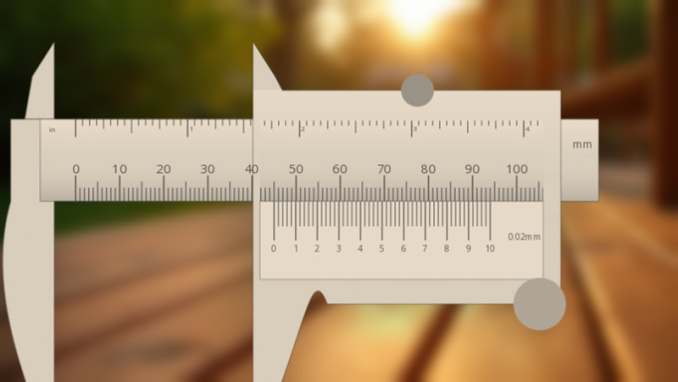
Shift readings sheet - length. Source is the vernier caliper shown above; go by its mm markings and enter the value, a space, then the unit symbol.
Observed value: 45.0 mm
